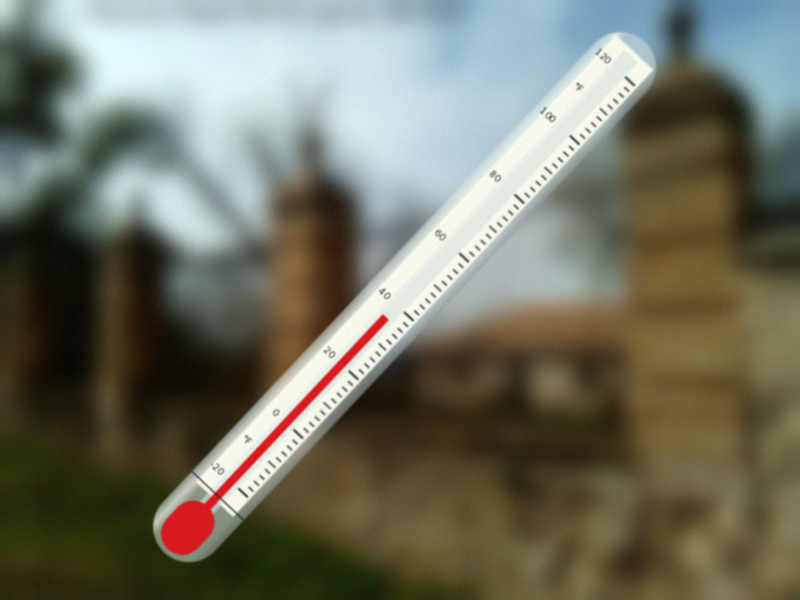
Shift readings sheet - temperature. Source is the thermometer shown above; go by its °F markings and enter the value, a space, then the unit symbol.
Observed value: 36 °F
